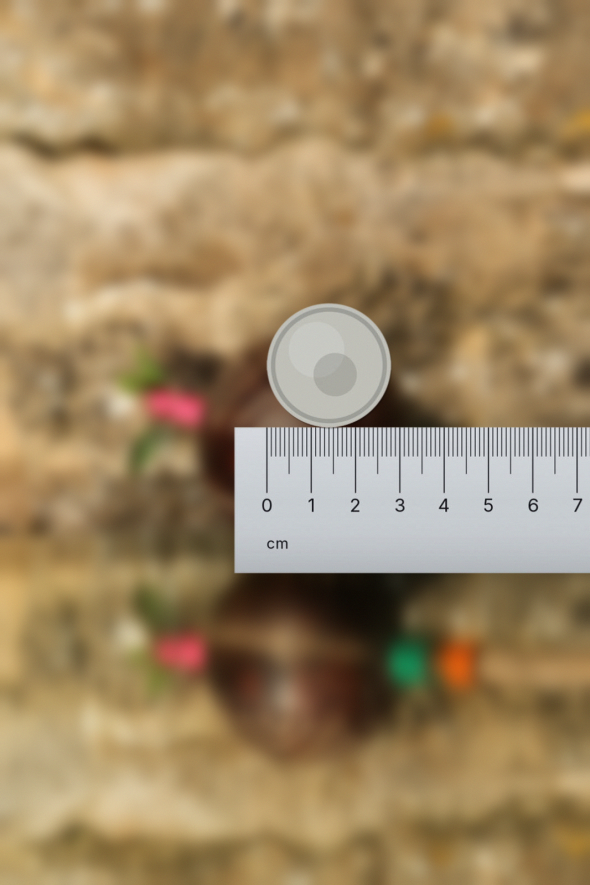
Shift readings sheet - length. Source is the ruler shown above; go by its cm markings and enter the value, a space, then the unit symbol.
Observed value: 2.8 cm
